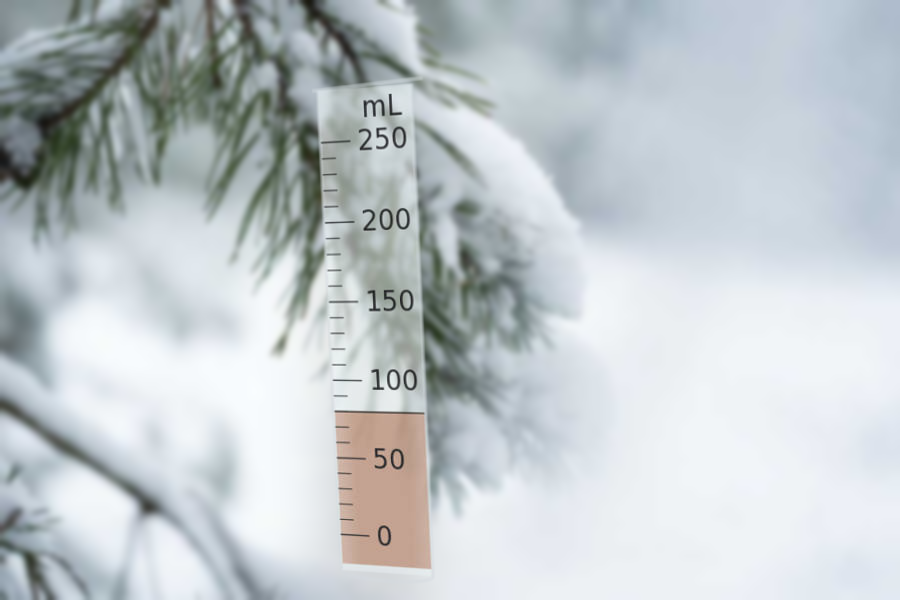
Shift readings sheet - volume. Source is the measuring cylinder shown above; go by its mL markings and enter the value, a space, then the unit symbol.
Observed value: 80 mL
